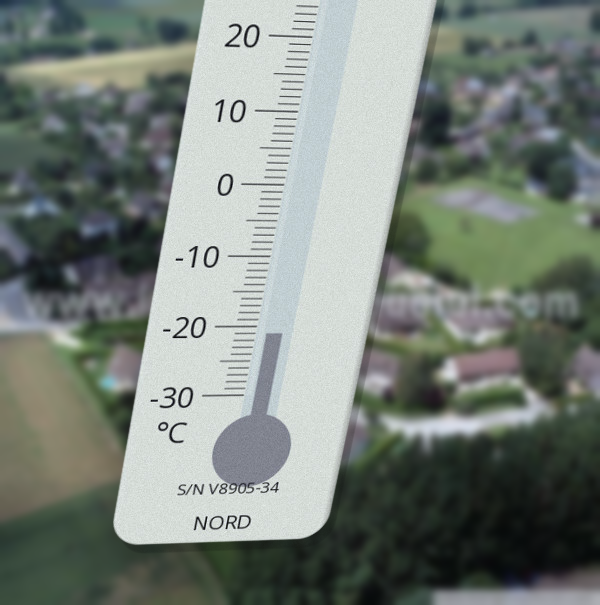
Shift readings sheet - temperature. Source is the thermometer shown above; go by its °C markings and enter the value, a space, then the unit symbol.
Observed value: -21 °C
